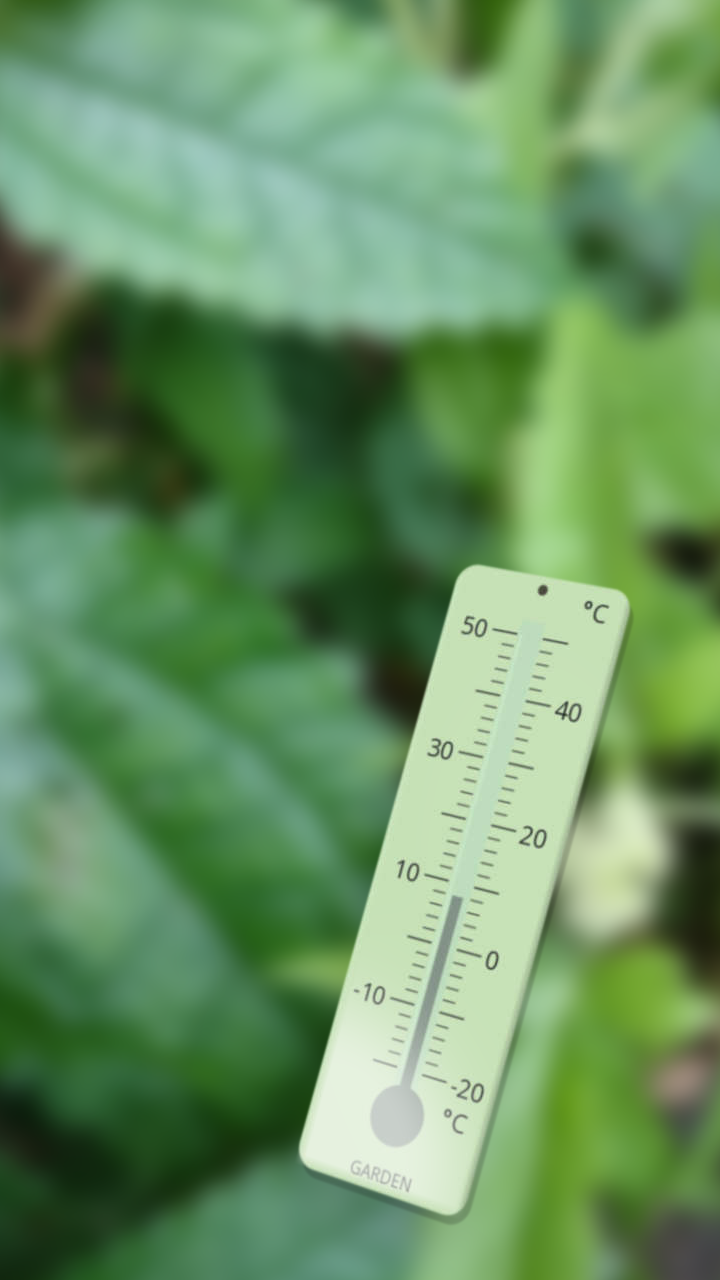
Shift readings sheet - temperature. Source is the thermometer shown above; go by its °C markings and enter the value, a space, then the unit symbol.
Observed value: 8 °C
